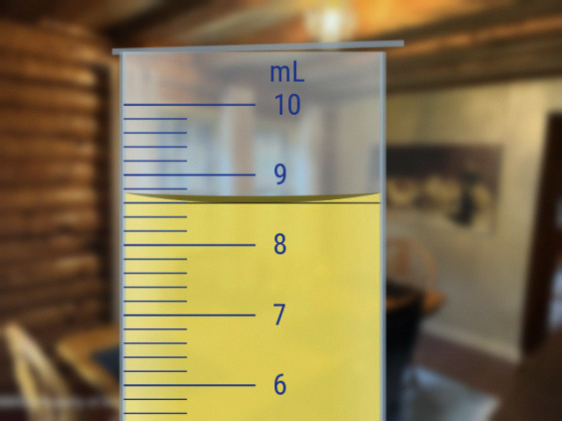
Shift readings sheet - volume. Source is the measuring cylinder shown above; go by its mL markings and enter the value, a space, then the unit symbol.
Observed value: 8.6 mL
